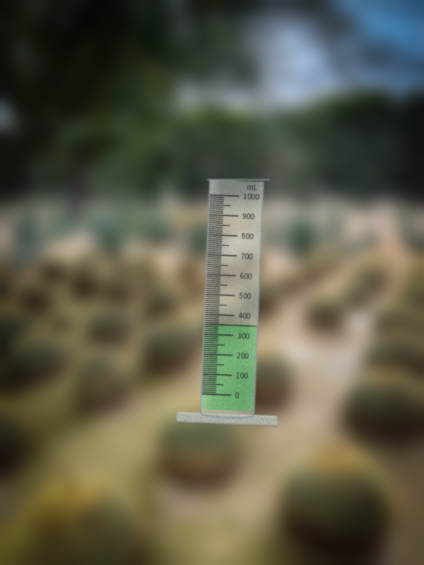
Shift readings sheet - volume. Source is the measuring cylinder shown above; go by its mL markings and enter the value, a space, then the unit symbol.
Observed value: 350 mL
